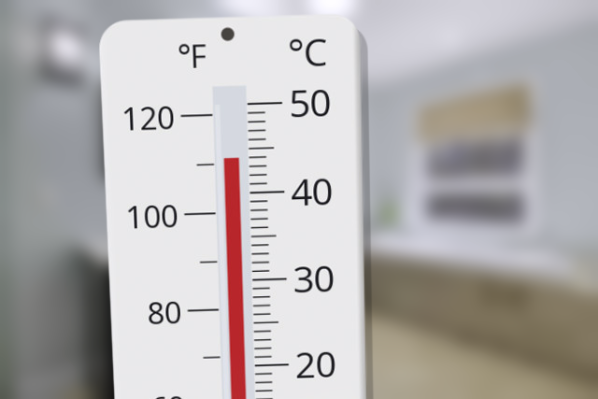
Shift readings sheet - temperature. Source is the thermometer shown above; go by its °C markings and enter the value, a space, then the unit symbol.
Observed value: 44 °C
